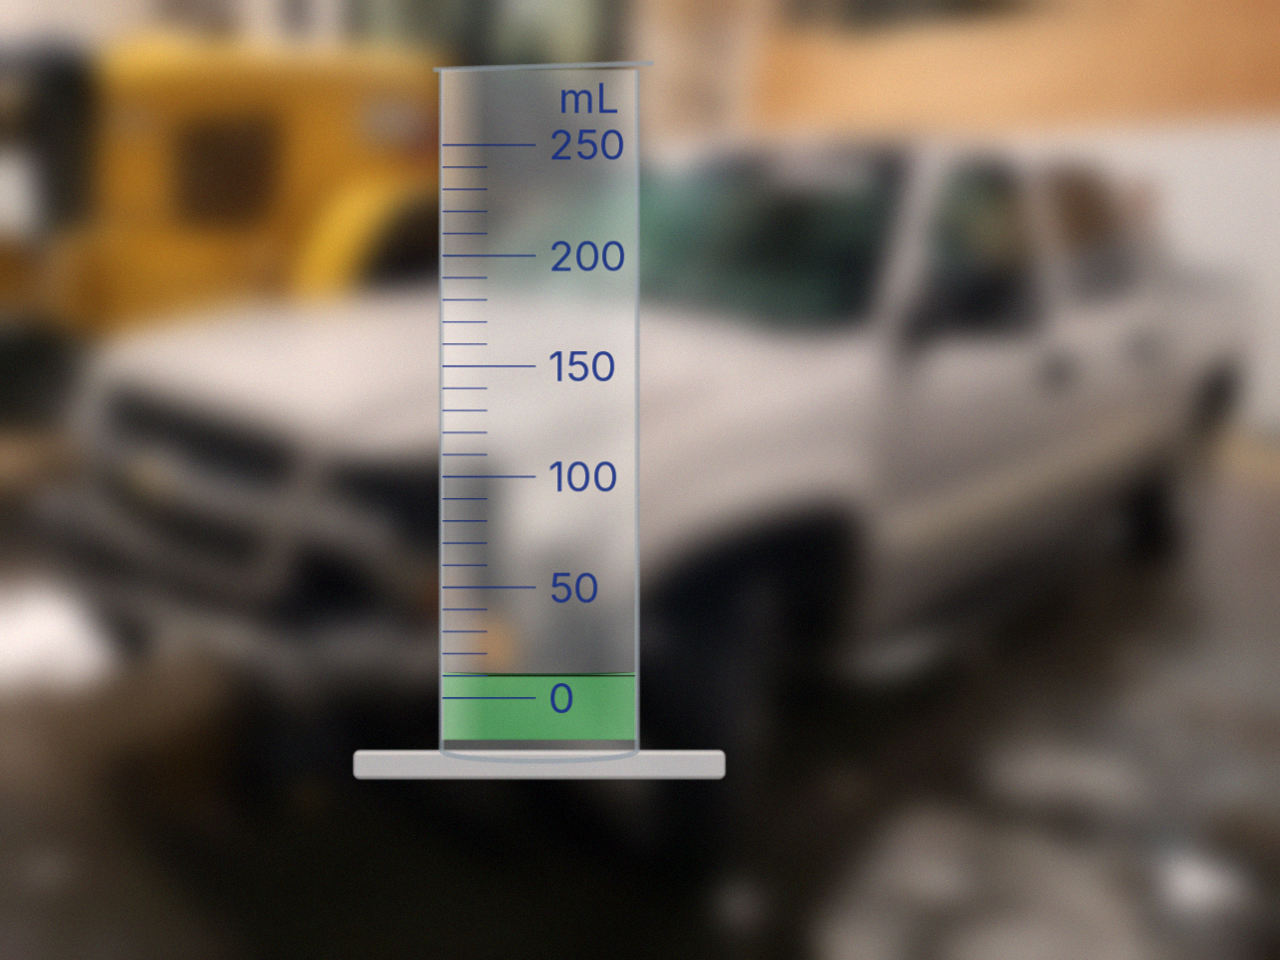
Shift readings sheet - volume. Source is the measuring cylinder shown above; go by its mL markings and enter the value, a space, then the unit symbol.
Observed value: 10 mL
